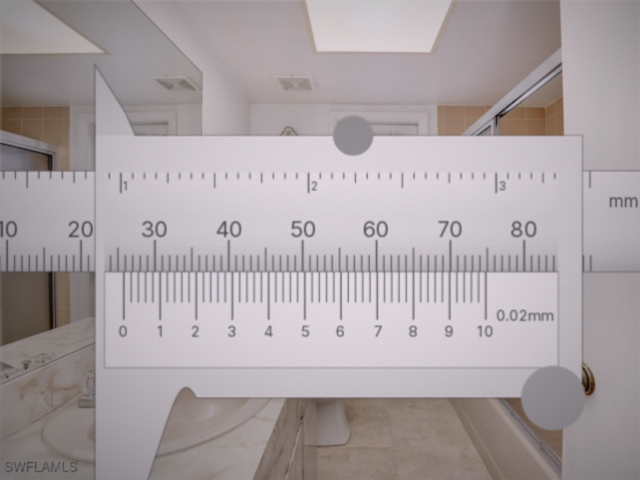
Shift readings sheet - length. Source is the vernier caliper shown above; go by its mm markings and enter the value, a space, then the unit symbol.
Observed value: 25.8 mm
